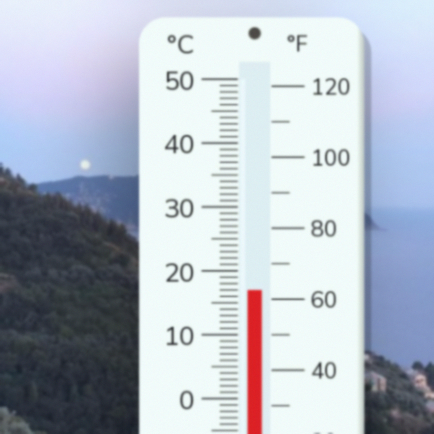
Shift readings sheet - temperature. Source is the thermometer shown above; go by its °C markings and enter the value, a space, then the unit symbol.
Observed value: 17 °C
